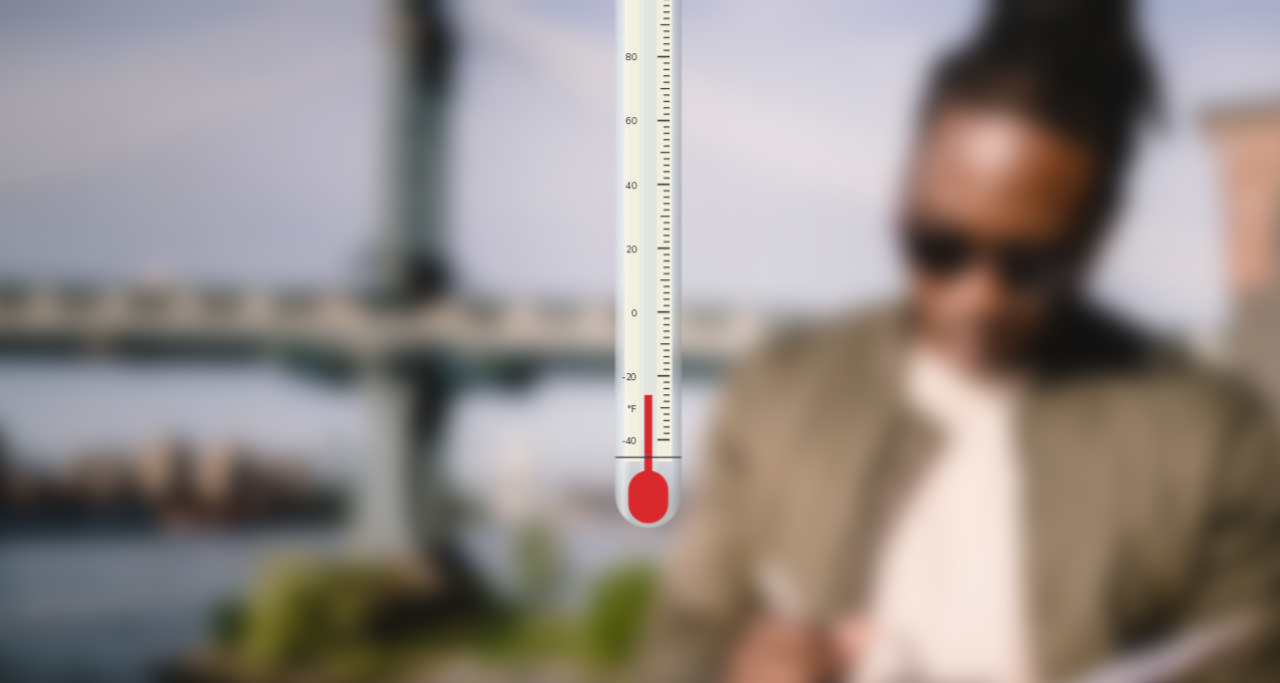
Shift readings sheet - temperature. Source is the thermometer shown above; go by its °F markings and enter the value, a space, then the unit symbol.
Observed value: -26 °F
